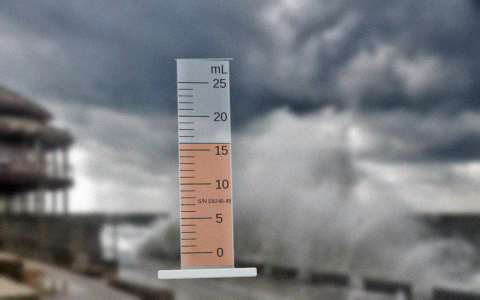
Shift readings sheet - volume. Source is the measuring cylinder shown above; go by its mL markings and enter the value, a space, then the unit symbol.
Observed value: 16 mL
